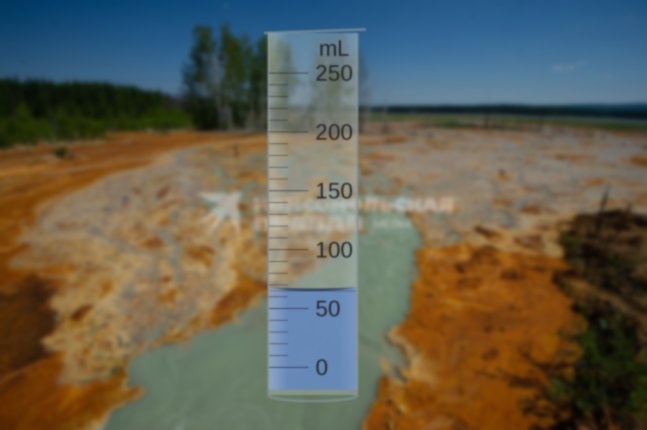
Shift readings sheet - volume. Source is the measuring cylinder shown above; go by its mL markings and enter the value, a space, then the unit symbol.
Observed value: 65 mL
